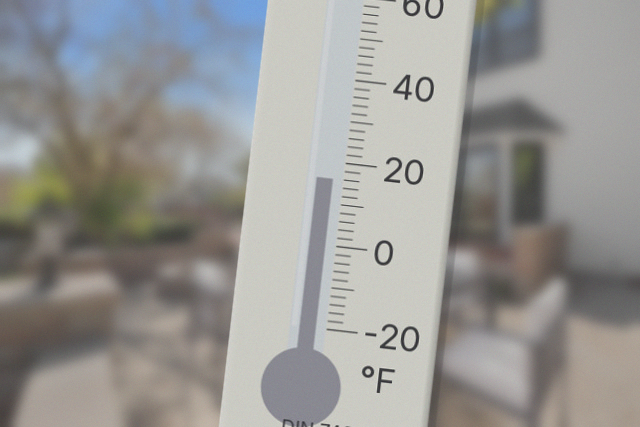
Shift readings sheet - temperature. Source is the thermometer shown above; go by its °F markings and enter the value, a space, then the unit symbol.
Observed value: 16 °F
